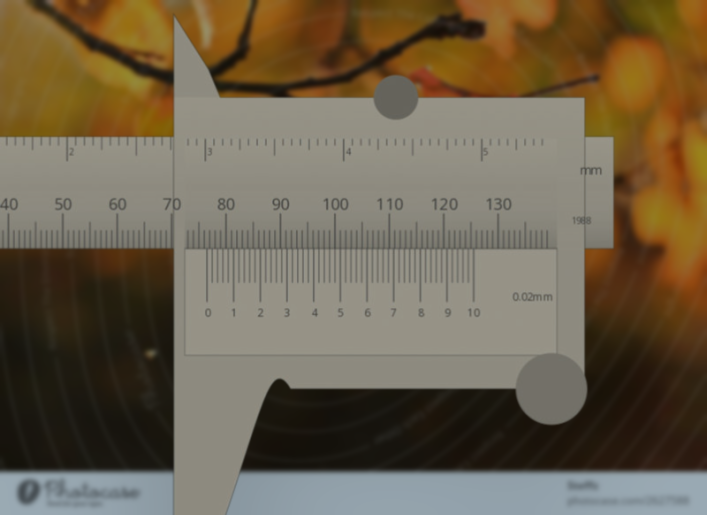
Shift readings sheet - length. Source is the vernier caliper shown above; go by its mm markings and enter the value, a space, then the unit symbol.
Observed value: 76.5 mm
